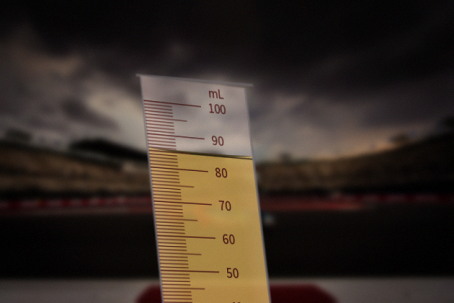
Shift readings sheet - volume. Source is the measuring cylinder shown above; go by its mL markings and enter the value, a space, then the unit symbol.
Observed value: 85 mL
